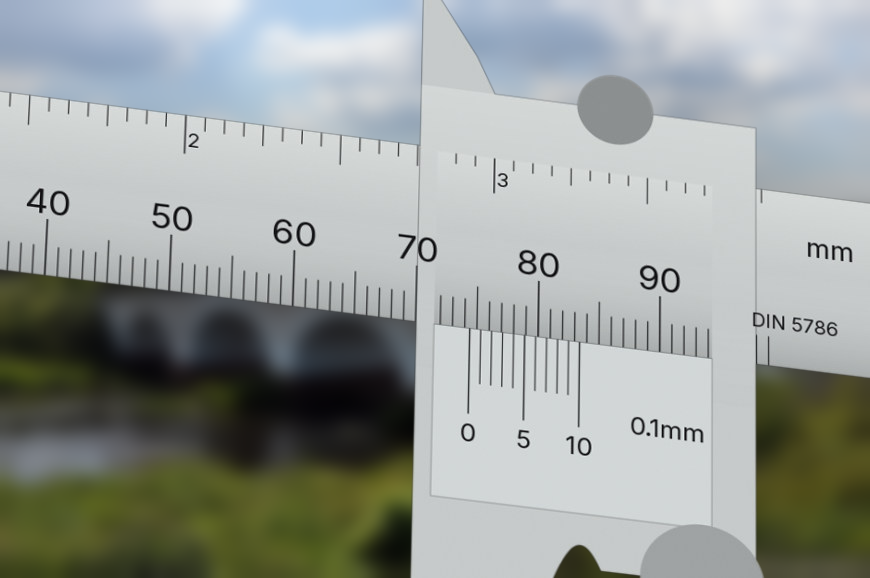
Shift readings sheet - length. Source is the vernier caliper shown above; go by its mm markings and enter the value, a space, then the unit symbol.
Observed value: 74.4 mm
